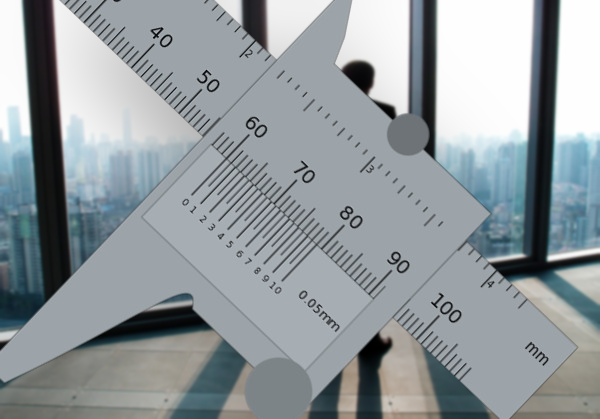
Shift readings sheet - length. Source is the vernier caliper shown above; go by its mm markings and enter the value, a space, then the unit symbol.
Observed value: 60.0 mm
